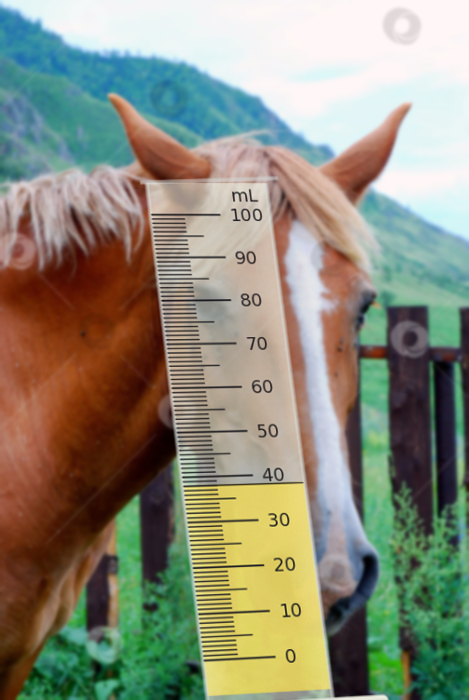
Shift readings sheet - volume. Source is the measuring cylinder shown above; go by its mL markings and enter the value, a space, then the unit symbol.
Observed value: 38 mL
